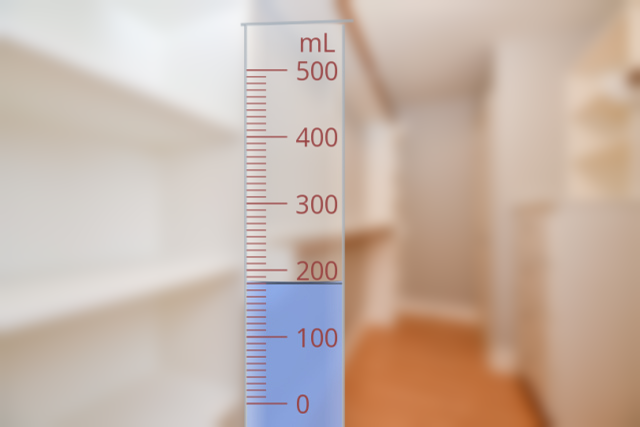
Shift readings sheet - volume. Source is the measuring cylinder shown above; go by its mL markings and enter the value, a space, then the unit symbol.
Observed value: 180 mL
